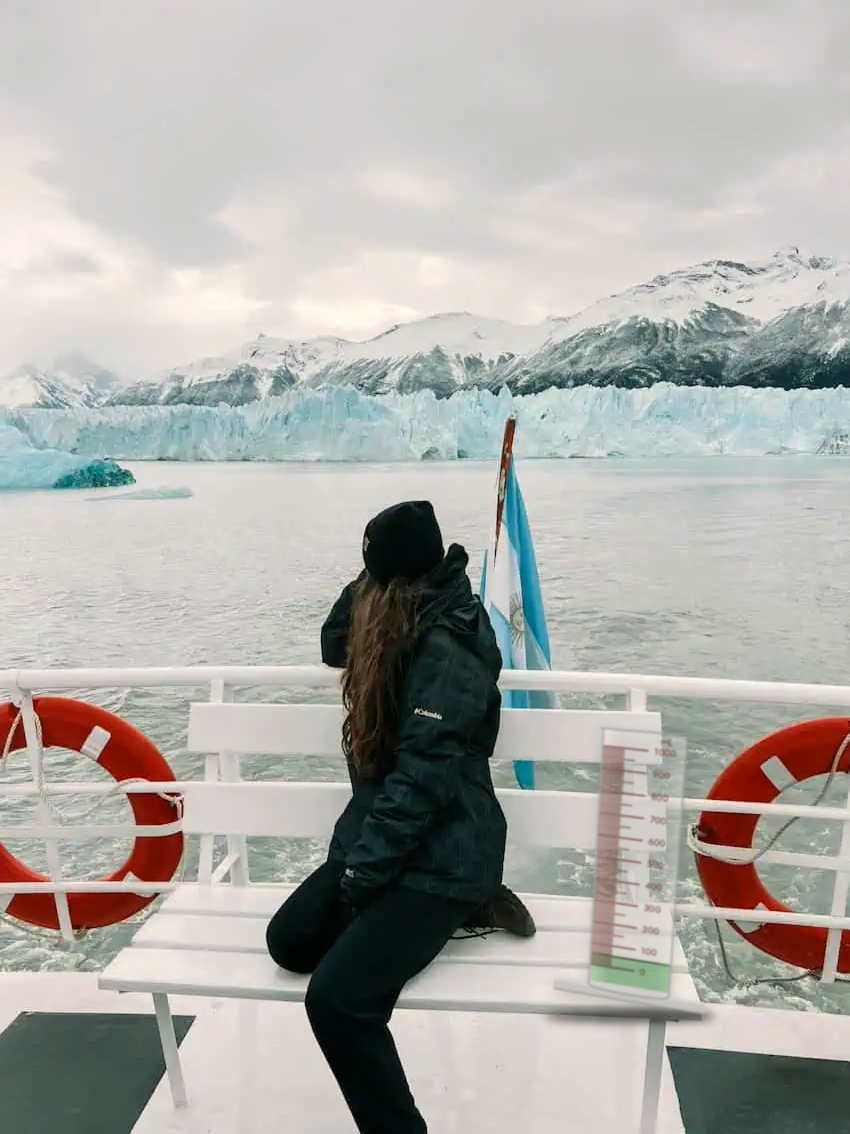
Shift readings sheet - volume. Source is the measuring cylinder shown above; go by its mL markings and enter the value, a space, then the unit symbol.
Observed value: 50 mL
